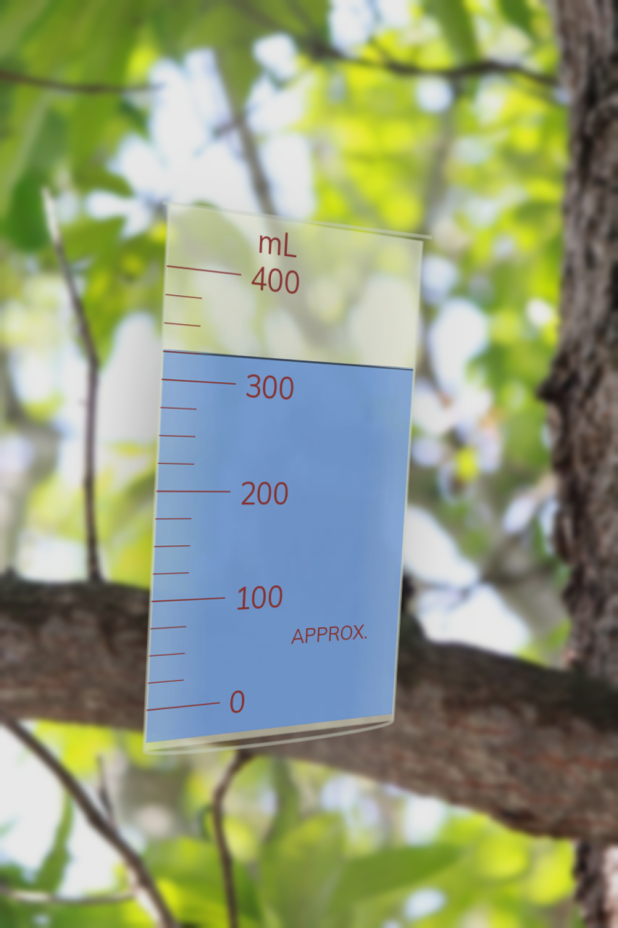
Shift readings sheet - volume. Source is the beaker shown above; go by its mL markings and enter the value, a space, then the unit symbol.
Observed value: 325 mL
